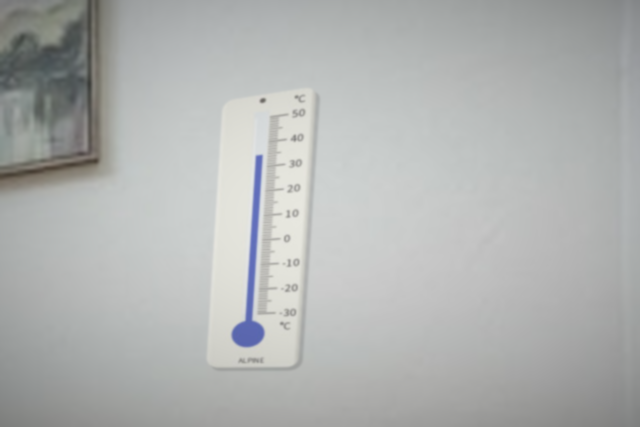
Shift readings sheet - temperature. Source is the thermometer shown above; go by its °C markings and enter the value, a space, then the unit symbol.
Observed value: 35 °C
